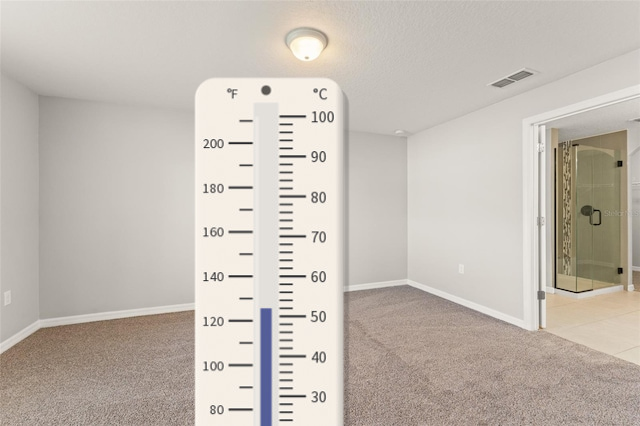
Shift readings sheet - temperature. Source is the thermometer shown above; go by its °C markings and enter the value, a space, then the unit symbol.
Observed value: 52 °C
